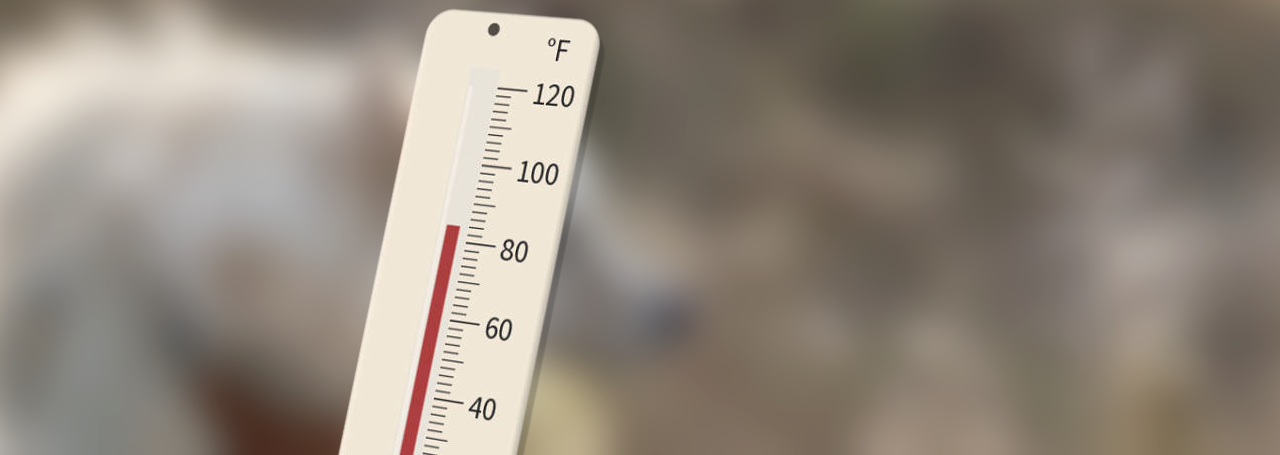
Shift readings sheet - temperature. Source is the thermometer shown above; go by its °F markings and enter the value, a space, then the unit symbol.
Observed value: 84 °F
